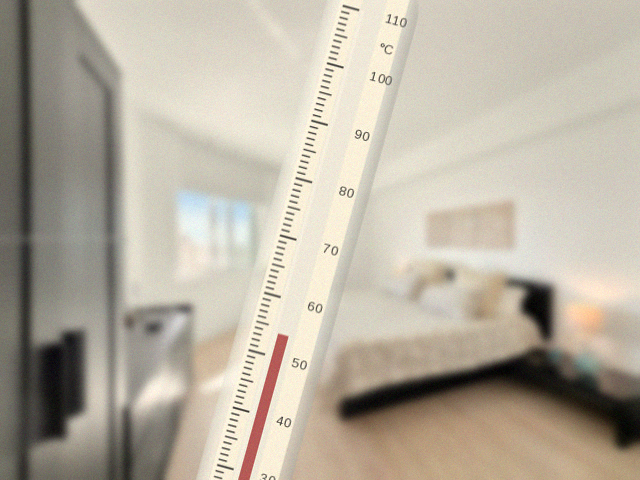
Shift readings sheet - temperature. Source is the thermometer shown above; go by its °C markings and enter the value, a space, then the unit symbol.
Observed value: 54 °C
